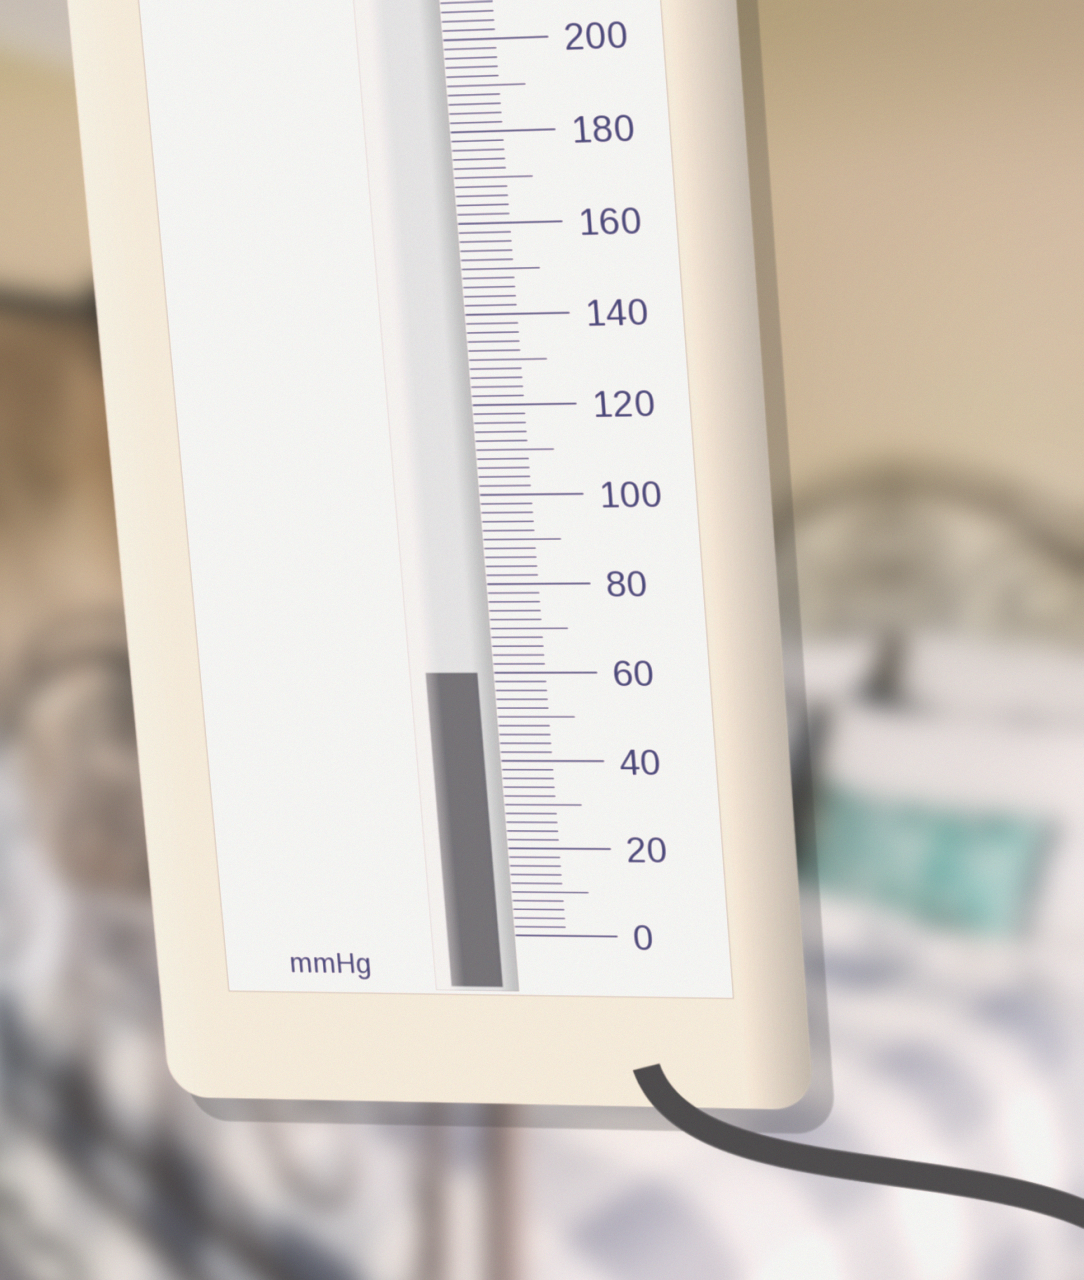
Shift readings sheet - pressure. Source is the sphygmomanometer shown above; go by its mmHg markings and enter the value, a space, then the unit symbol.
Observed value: 60 mmHg
